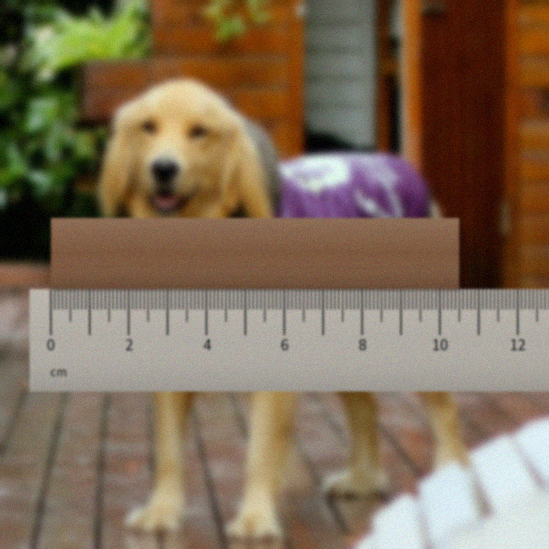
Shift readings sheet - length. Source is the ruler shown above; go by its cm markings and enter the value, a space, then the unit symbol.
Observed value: 10.5 cm
